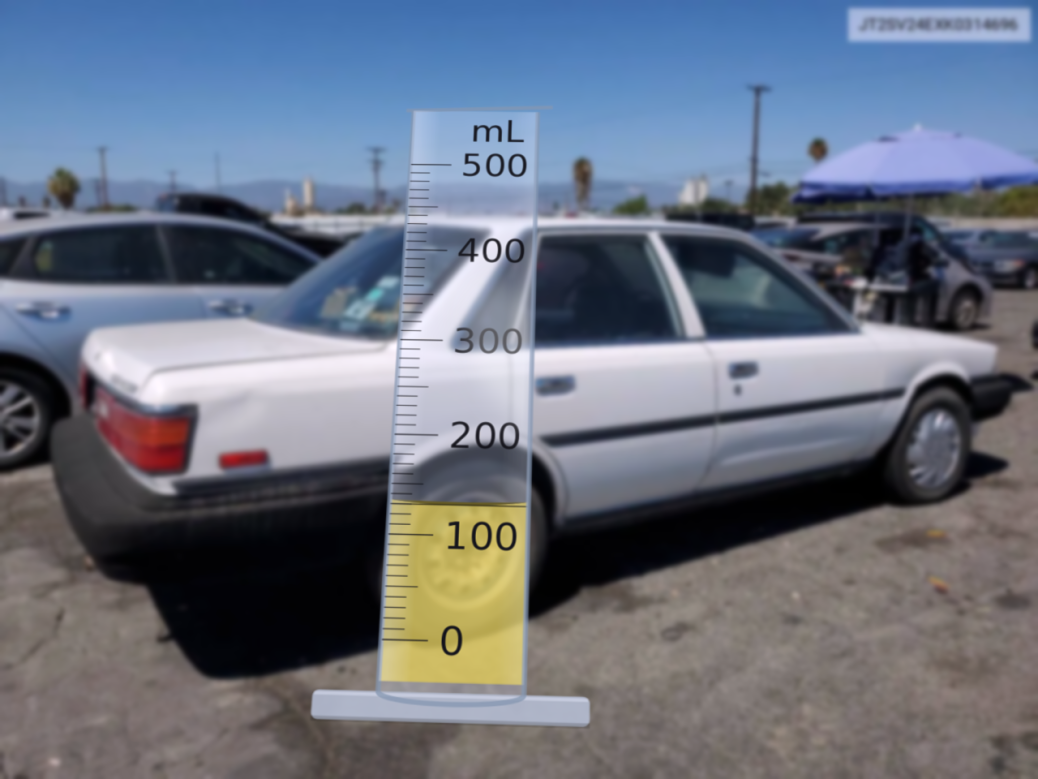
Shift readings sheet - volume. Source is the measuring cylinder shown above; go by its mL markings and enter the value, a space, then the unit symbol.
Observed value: 130 mL
